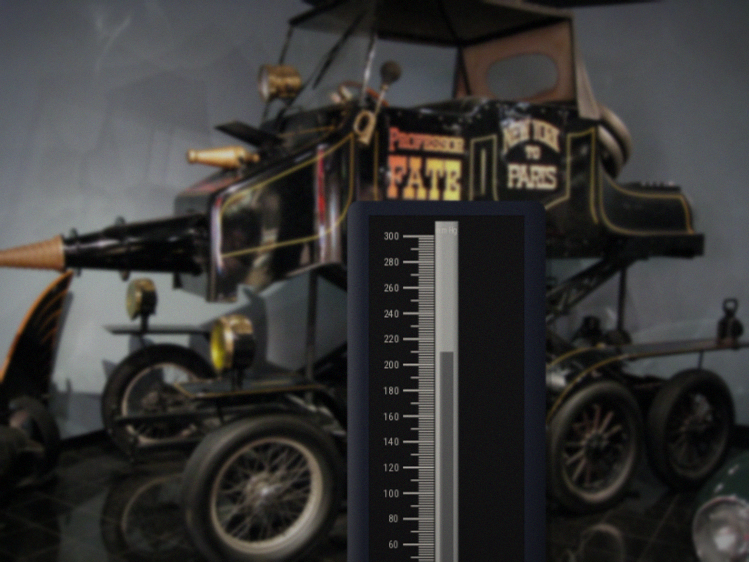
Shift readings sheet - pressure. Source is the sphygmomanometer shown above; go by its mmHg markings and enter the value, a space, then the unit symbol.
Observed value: 210 mmHg
